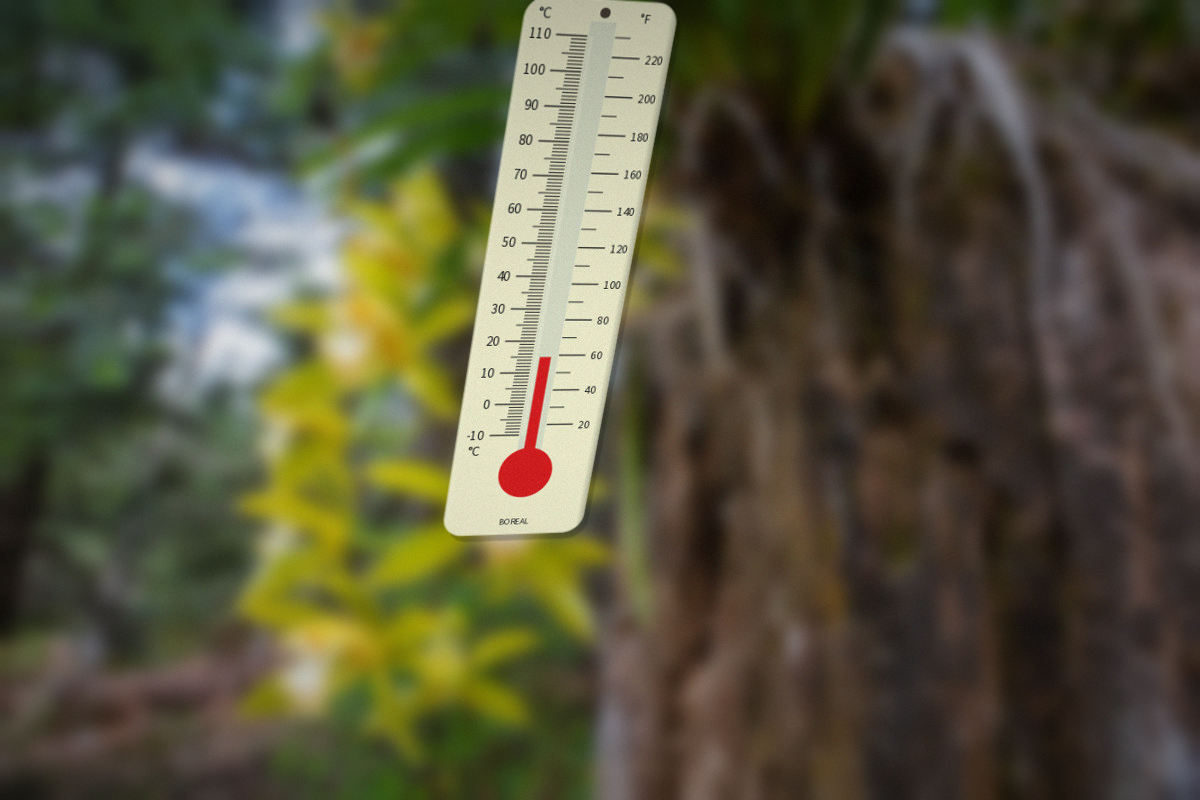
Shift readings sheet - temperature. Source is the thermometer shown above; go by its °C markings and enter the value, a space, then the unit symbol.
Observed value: 15 °C
